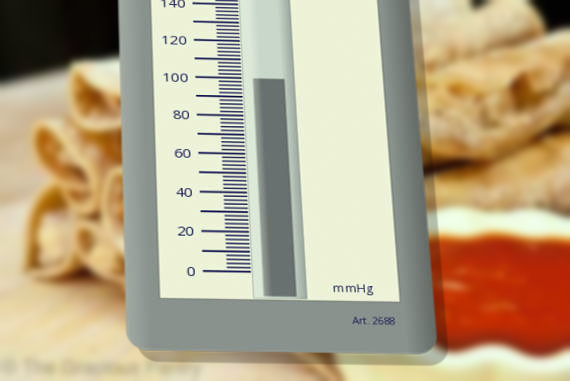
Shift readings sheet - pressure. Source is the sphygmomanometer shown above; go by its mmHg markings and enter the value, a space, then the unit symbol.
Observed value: 100 mmHg
